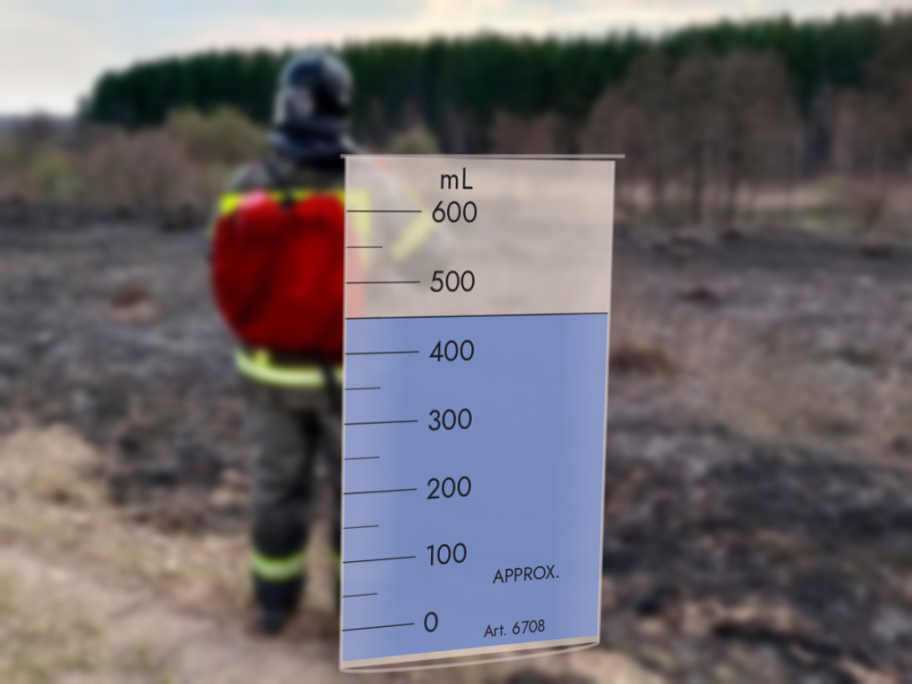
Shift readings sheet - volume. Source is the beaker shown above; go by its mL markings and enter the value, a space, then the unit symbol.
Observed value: 450 mL
